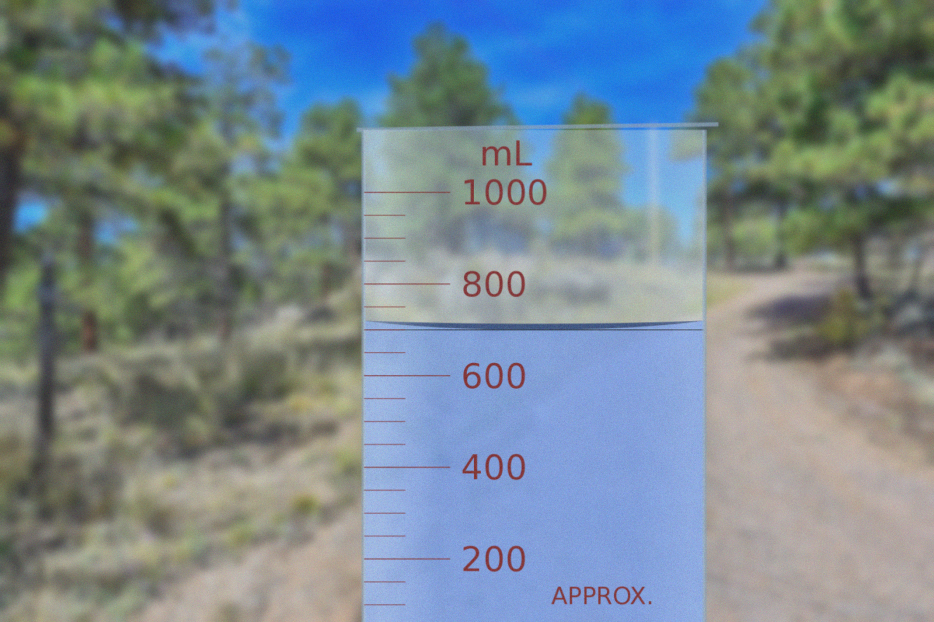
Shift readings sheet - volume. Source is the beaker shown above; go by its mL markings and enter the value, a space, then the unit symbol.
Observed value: 700 mL
